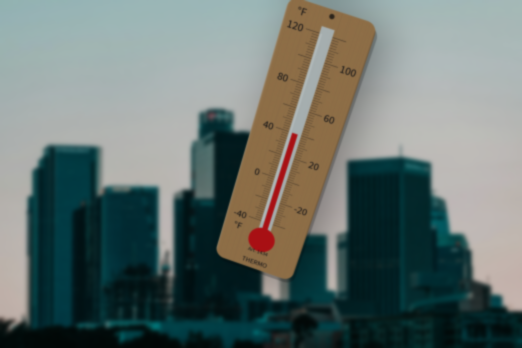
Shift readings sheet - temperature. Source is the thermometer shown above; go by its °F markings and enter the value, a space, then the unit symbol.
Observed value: 40 °F
